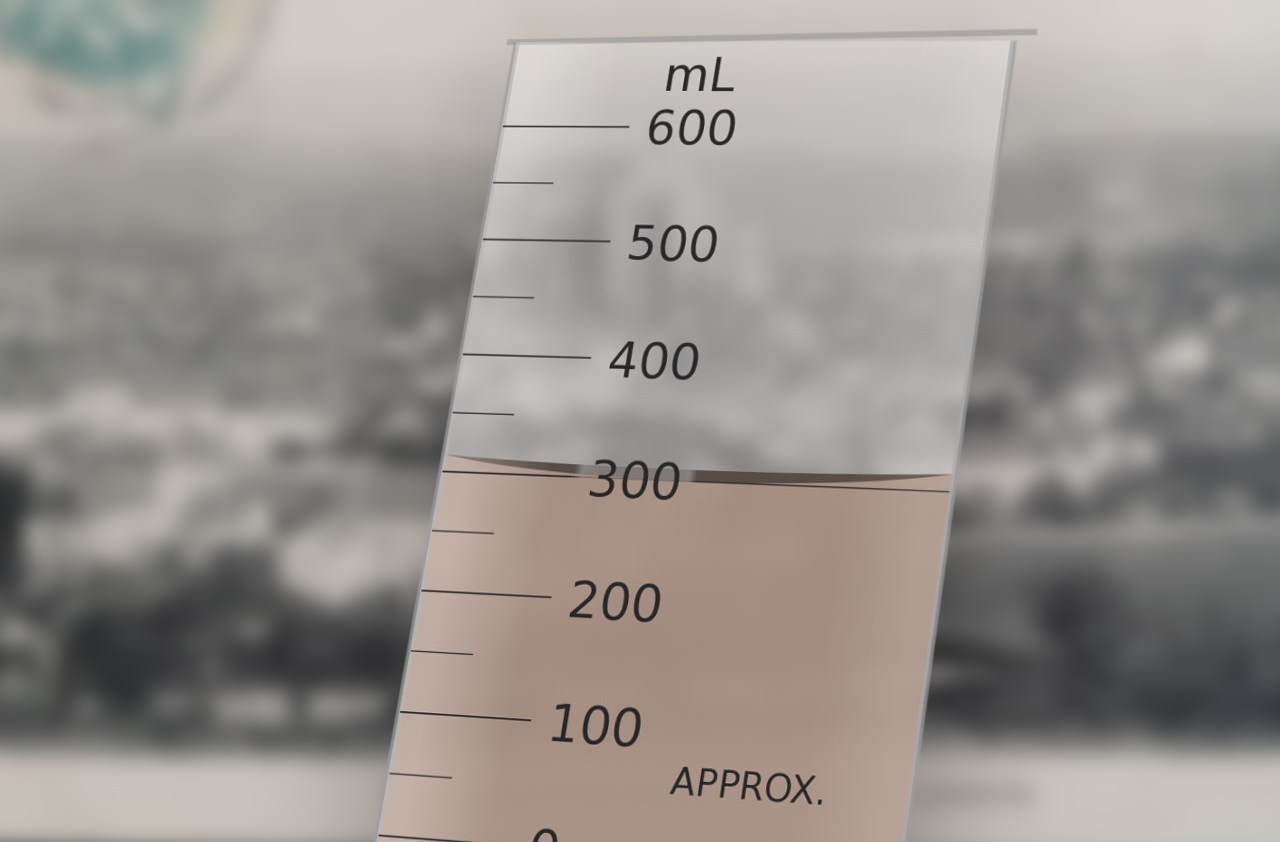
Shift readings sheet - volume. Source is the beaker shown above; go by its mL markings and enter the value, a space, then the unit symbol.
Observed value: 300 mL
